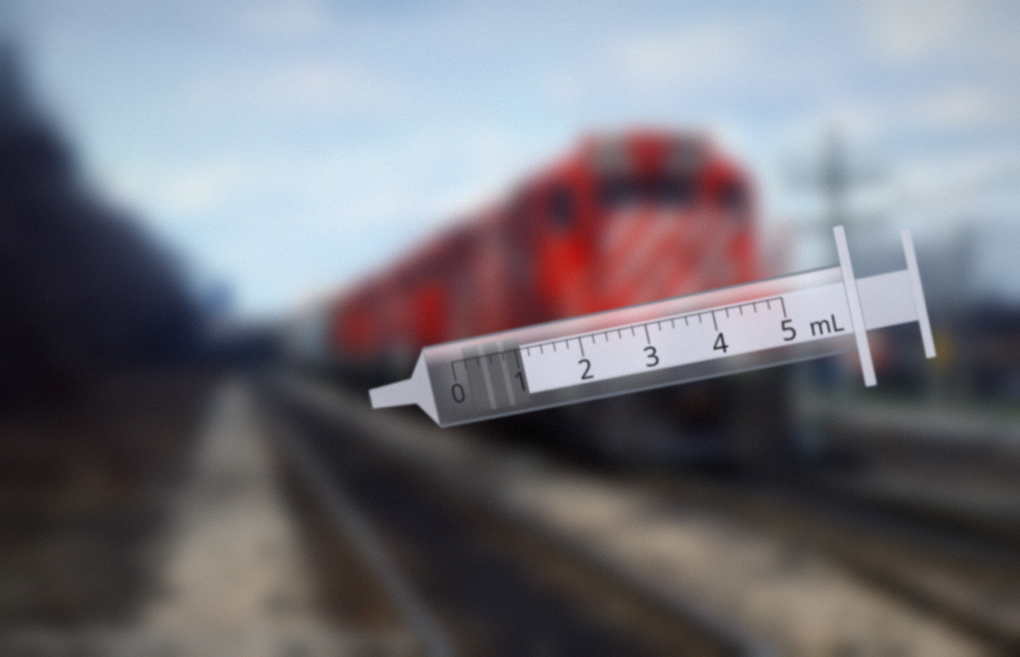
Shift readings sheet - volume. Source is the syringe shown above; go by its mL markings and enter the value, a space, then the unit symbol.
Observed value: 0.2 mL
